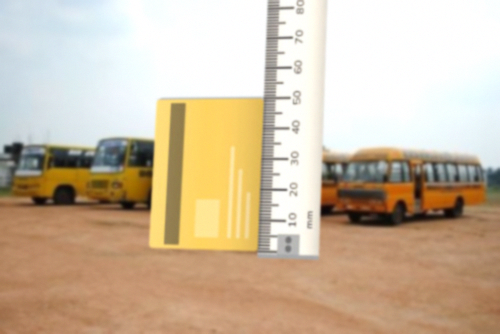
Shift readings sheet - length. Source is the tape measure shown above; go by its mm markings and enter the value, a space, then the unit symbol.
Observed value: 50 mm
